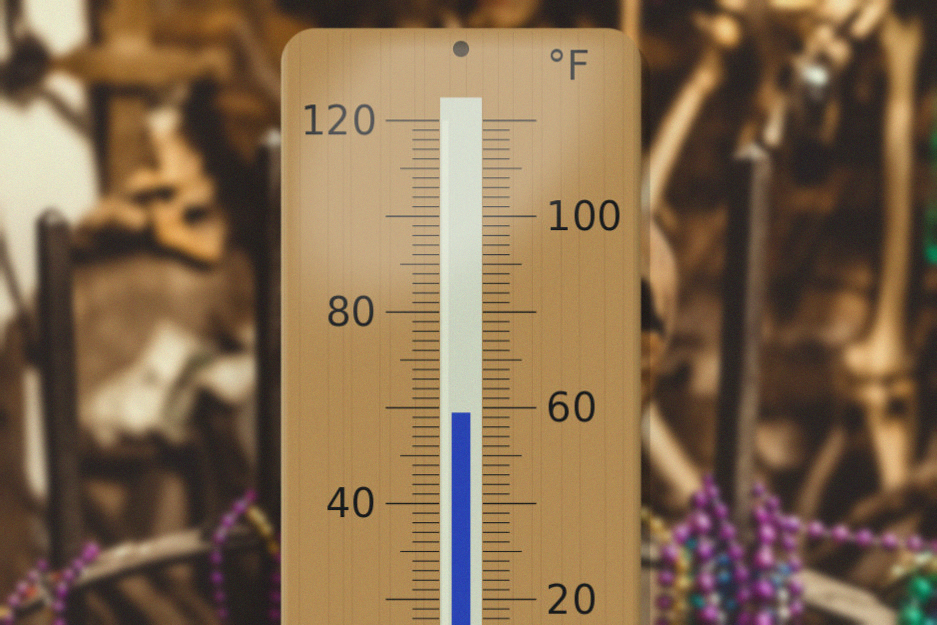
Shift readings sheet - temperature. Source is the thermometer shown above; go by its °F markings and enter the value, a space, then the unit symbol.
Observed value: 59 °F
